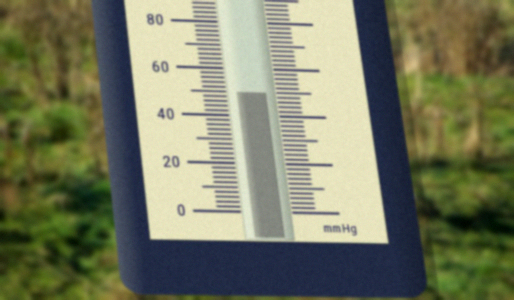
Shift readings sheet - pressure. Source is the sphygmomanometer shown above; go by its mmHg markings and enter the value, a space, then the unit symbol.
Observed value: 50 mmHg
